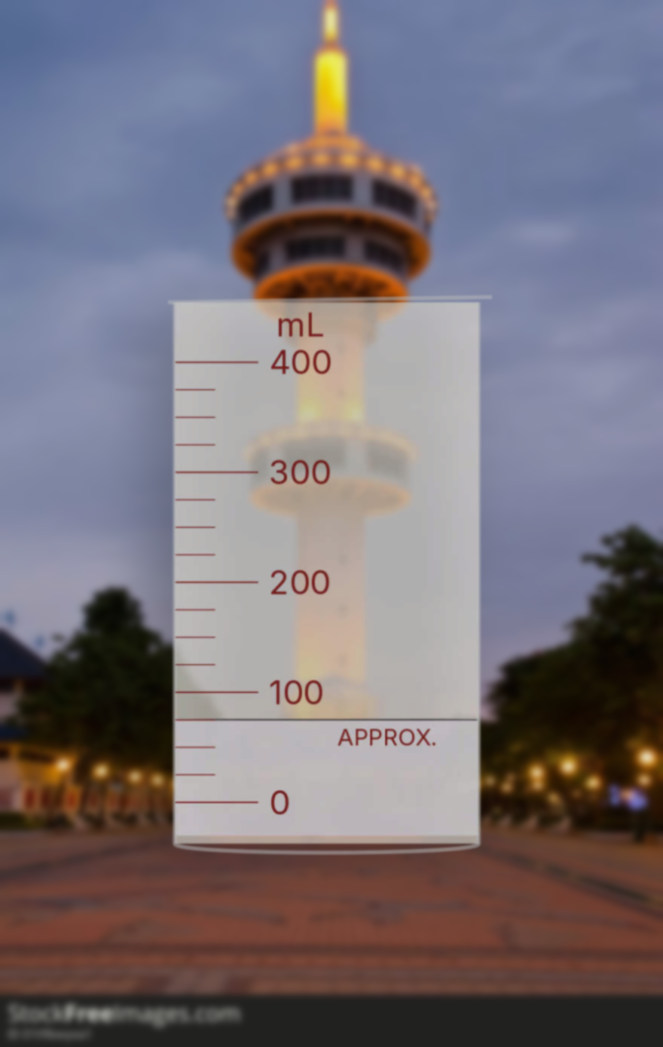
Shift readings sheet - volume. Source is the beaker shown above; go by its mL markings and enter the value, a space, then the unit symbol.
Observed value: 75 mL
